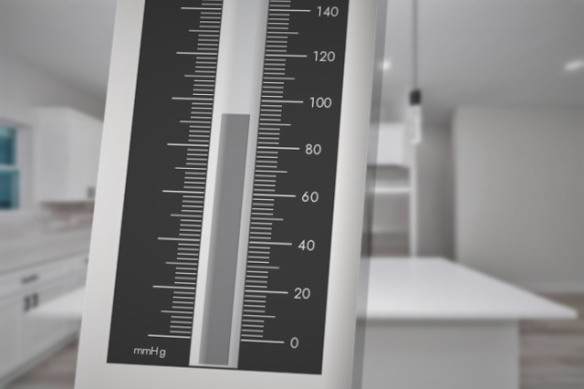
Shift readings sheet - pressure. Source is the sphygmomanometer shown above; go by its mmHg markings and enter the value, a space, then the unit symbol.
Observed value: 94 mmHg
